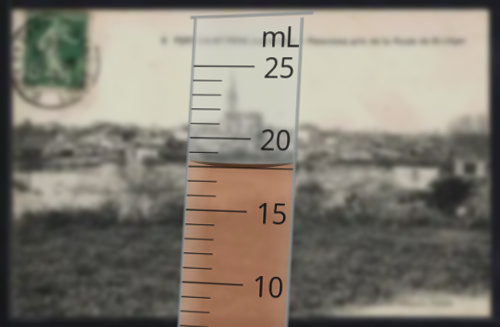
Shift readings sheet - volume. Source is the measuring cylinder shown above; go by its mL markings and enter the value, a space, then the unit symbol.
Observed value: 18 mL
